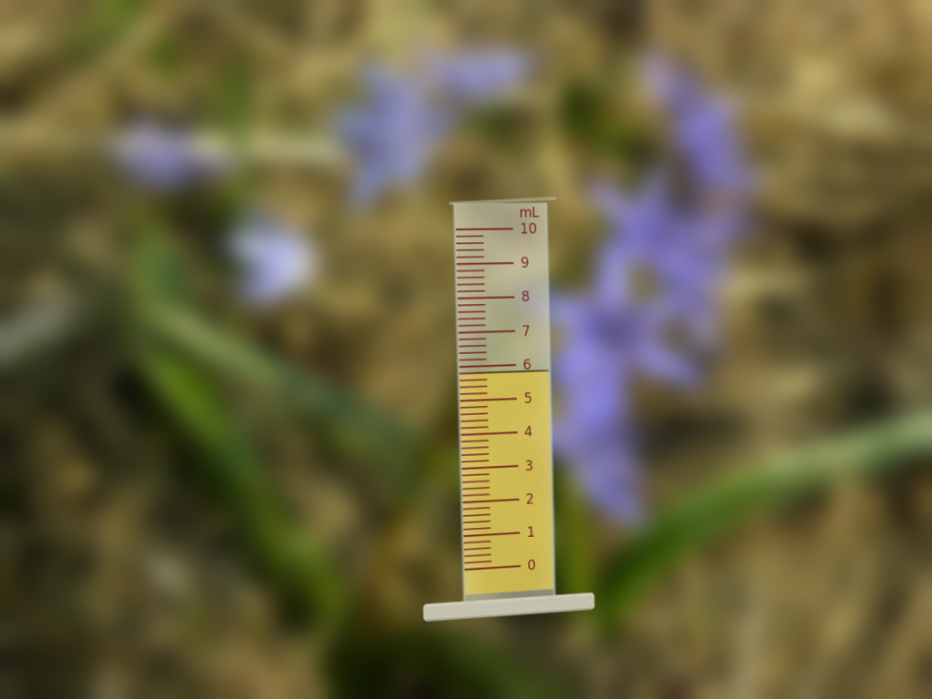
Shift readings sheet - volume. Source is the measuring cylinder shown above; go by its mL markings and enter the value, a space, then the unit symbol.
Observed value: 5.8 mL
